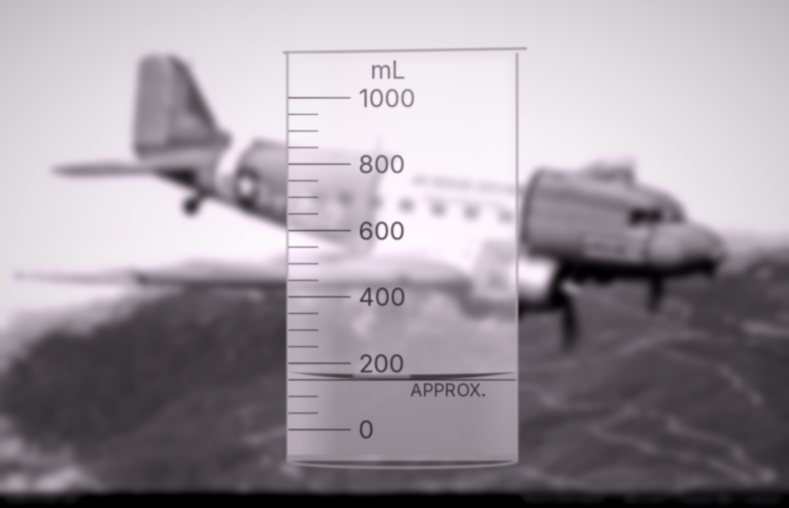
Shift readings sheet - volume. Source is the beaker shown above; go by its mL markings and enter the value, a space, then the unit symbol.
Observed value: 150 mL
